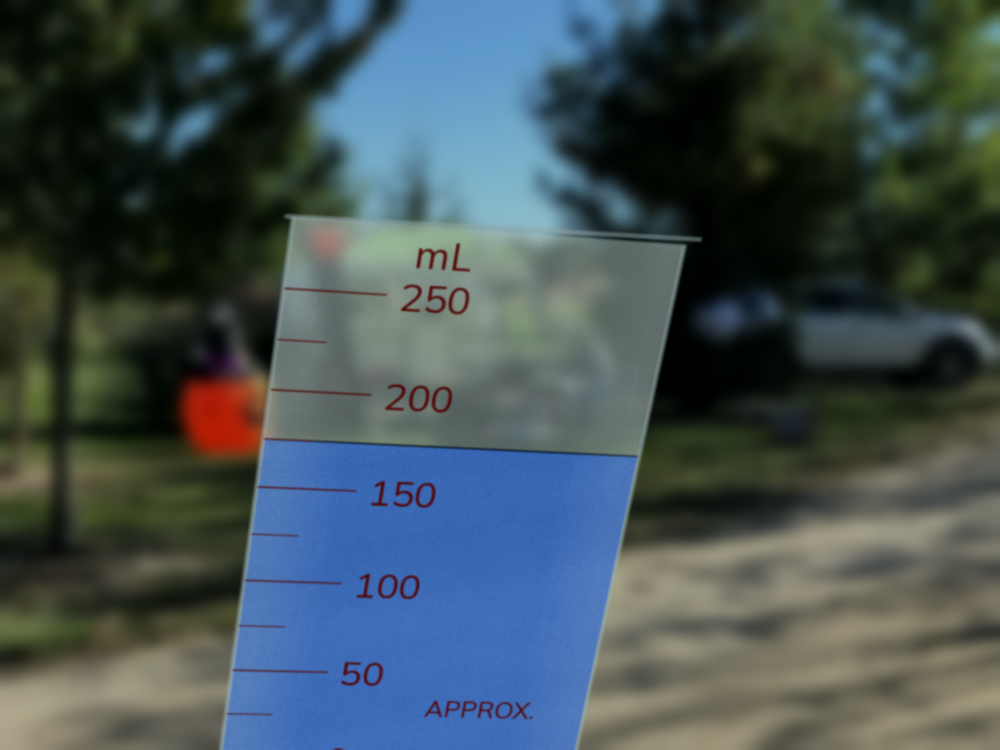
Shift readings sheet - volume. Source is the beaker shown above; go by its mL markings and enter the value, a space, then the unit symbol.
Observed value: 175 mL
